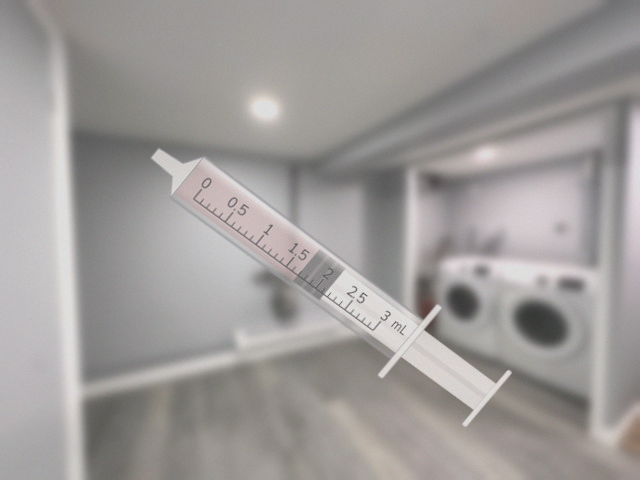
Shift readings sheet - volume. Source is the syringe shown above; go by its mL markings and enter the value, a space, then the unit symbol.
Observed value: 1.7 mL
